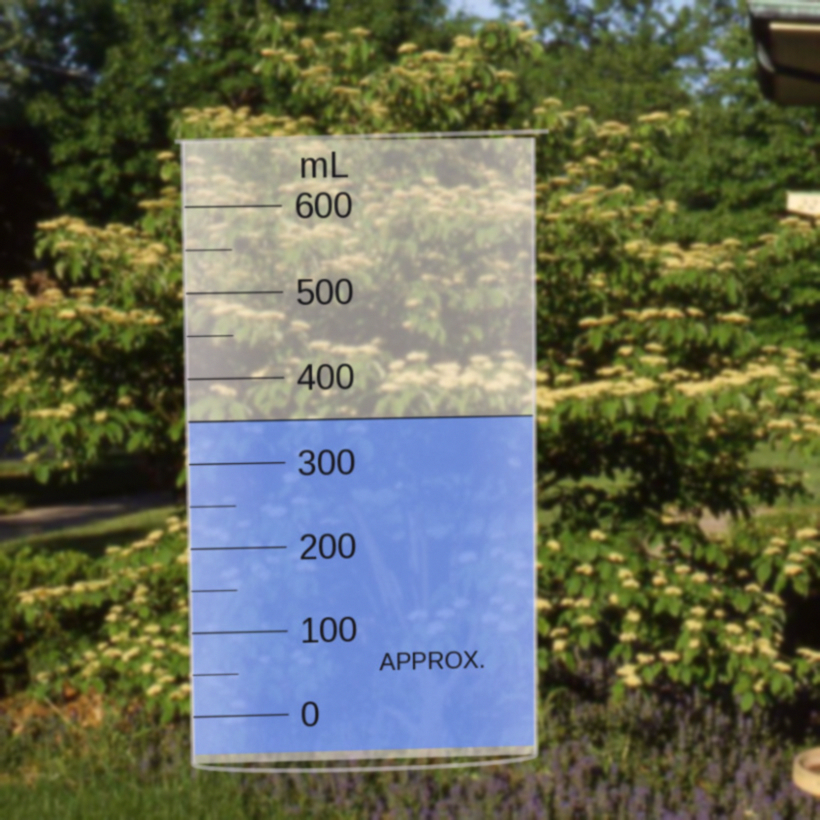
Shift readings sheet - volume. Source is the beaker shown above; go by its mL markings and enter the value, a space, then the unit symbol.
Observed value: 350 mL
